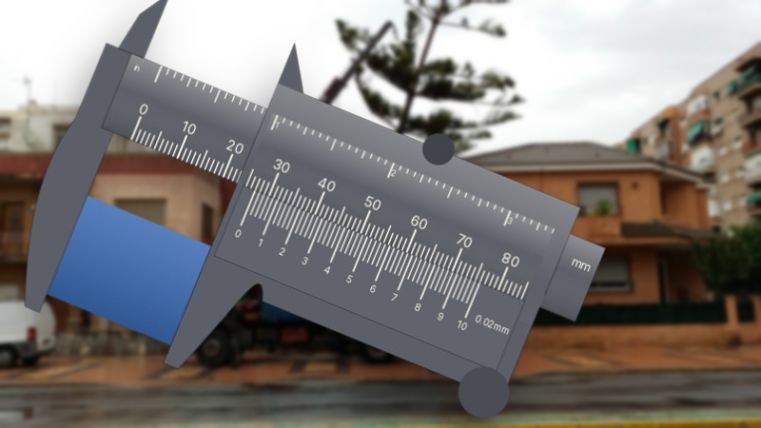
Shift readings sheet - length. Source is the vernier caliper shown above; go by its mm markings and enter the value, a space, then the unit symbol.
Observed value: 27.0 mm
